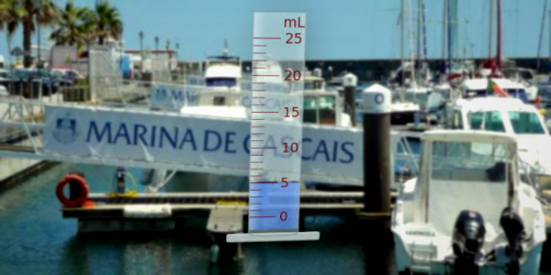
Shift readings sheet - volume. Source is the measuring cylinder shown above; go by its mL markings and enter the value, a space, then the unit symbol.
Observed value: 5 mL
